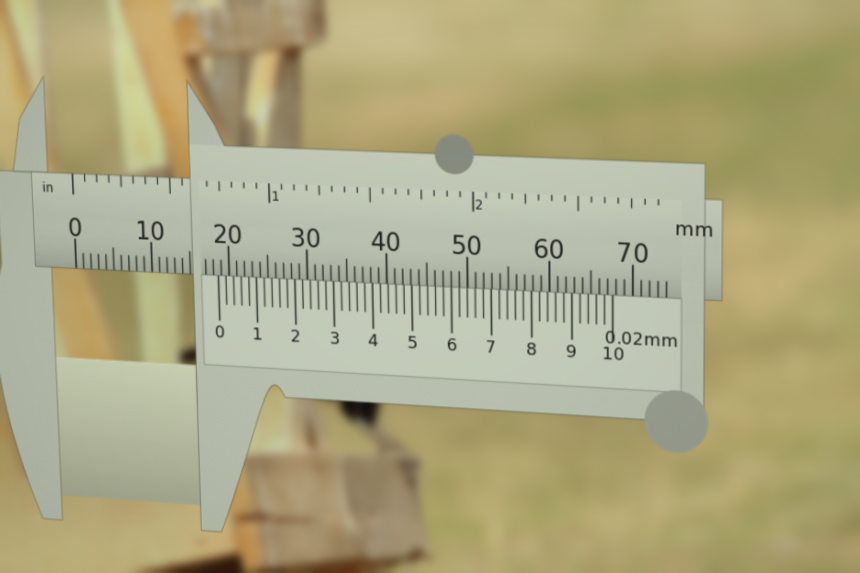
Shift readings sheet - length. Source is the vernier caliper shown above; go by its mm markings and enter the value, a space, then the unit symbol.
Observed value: 18.6 mm
